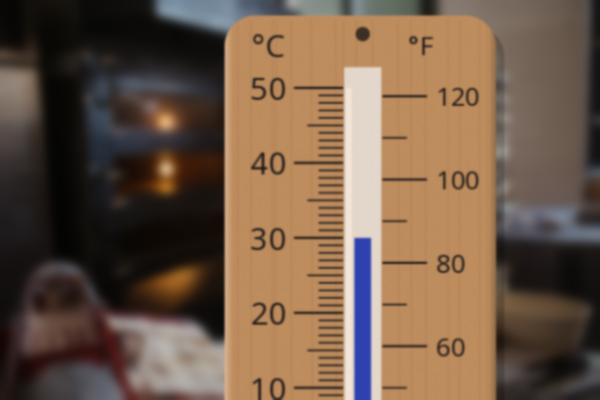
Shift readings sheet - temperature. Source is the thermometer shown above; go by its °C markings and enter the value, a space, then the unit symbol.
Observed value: 30 °C
